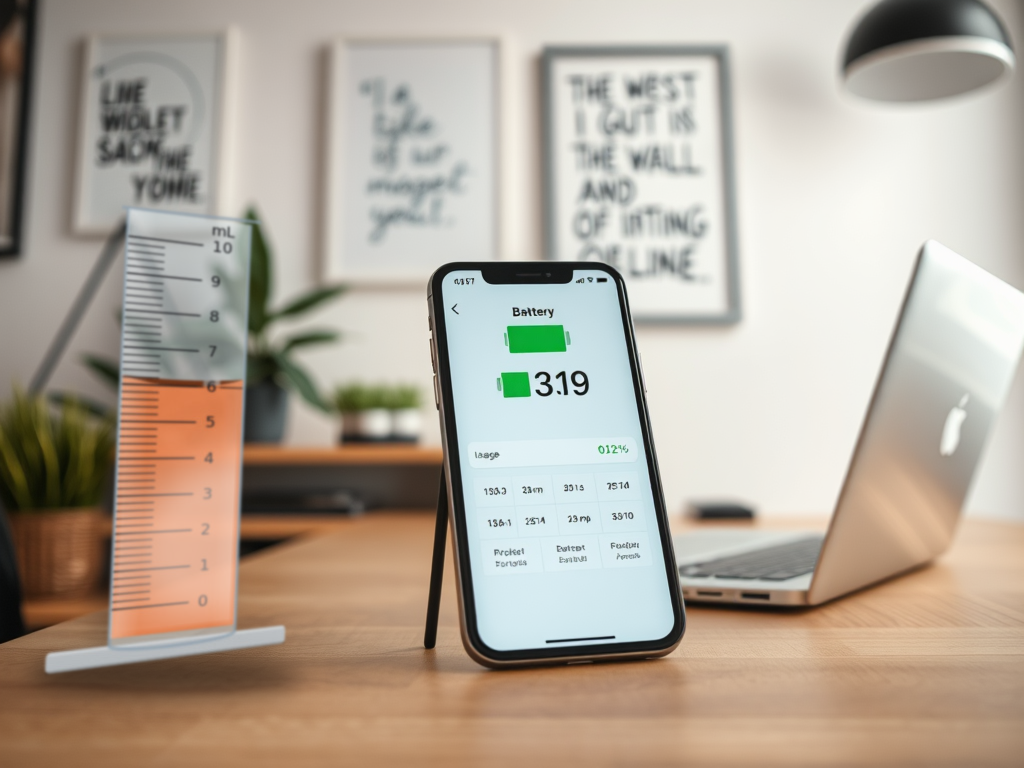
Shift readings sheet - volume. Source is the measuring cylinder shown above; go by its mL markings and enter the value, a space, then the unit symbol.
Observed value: 6 mL
